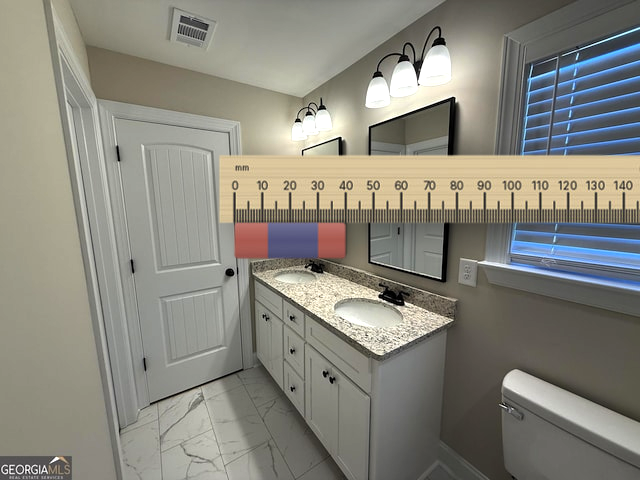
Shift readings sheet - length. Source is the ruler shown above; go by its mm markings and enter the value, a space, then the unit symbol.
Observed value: 40 mm
